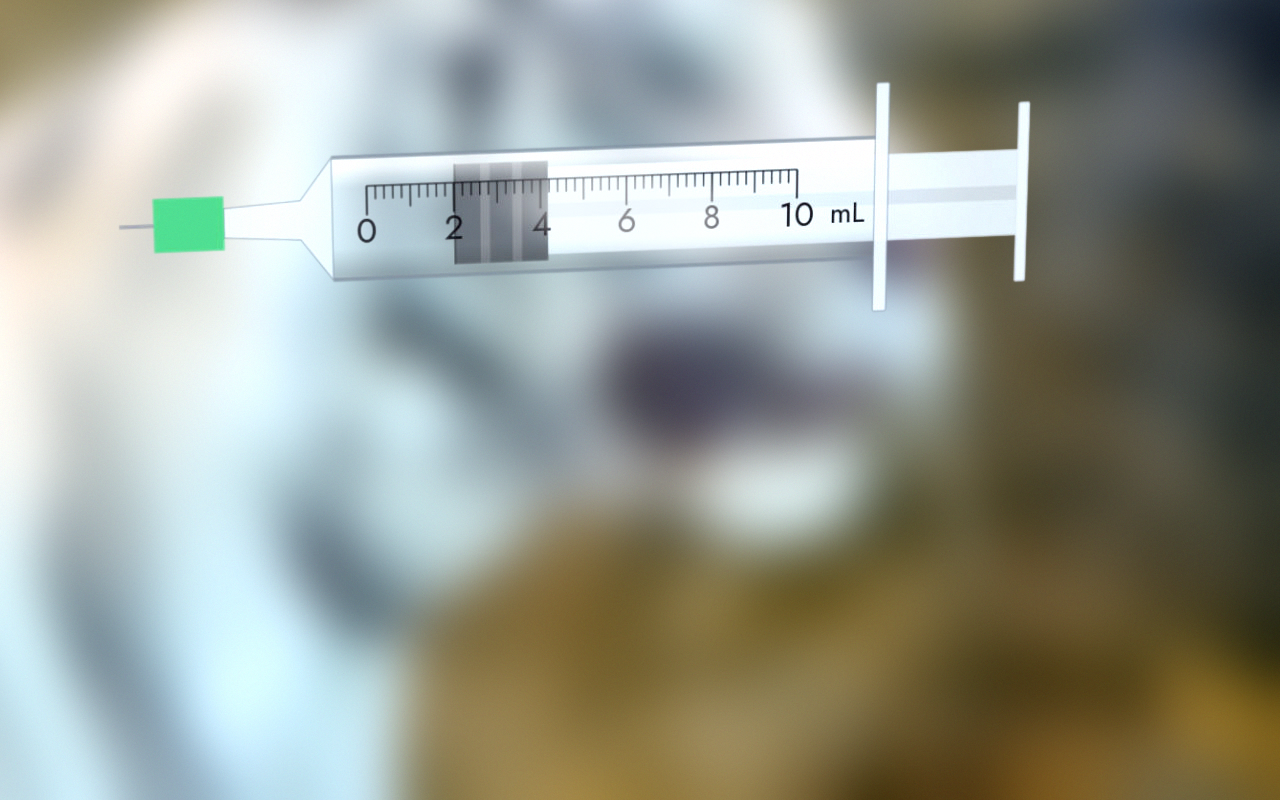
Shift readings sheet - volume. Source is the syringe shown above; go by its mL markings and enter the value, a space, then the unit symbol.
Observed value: 2 mL
